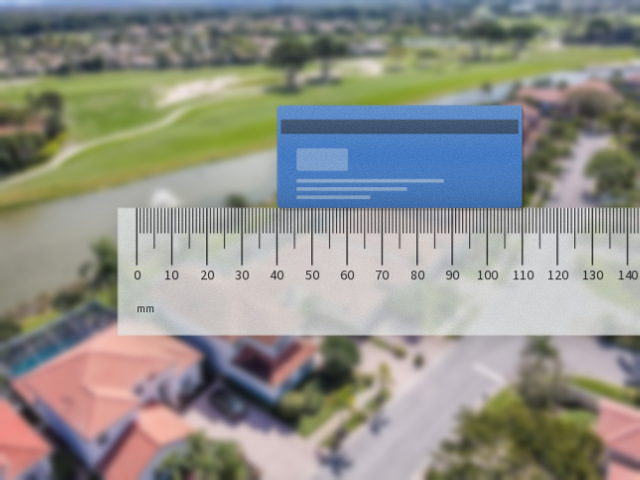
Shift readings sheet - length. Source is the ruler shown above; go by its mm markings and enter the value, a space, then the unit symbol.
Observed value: 70 mm
